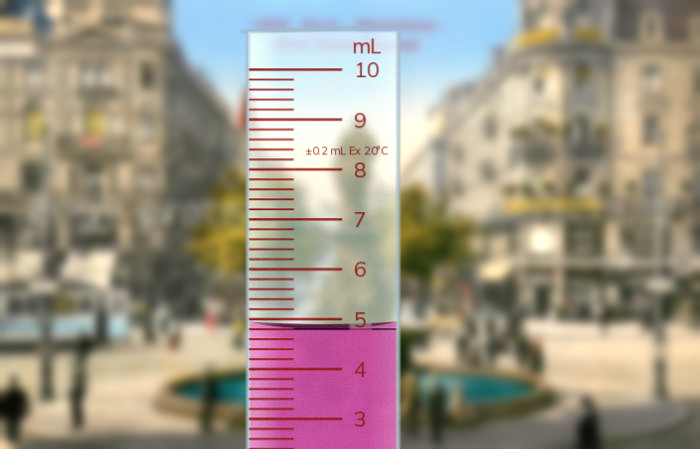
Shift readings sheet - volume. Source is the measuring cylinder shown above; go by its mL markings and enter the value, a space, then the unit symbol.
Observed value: 4.8 mL
